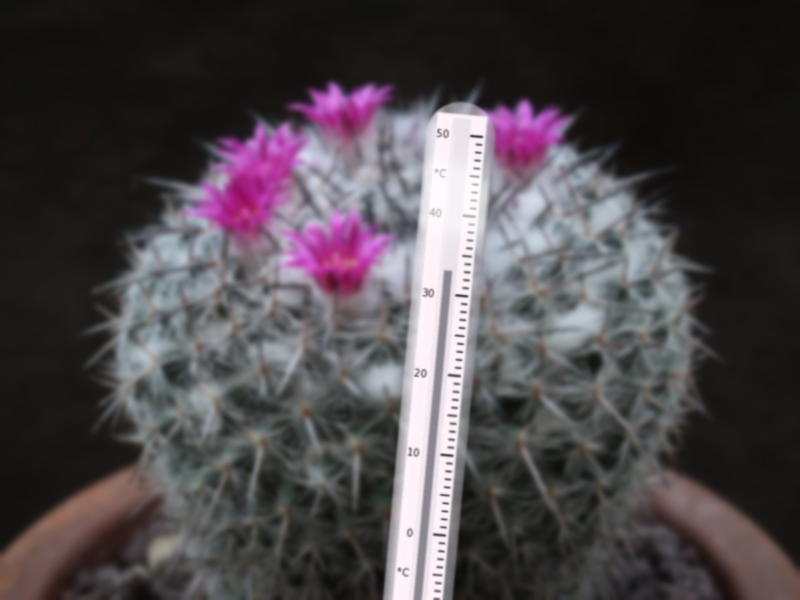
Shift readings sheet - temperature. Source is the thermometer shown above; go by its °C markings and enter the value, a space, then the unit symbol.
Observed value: 33 °C
